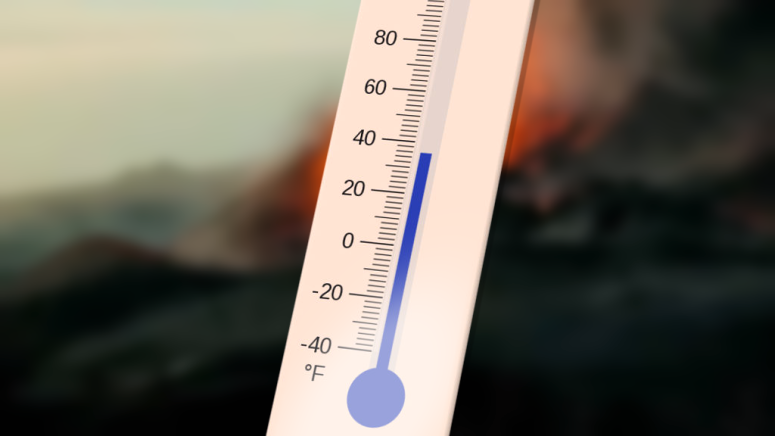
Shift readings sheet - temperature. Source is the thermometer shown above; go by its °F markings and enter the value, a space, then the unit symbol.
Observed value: 36 °F
